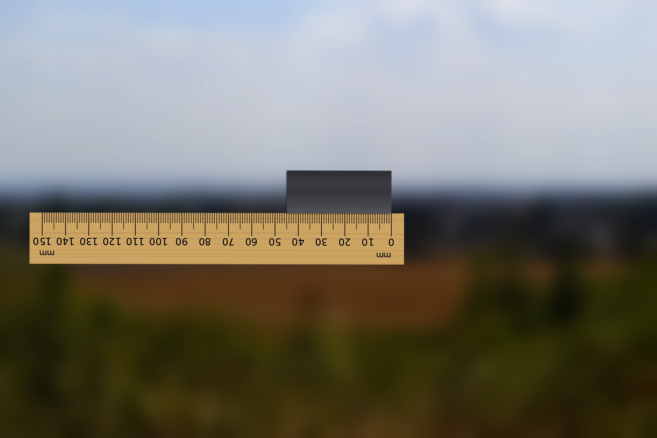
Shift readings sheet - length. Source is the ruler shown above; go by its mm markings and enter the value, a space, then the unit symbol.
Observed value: 45 mm
